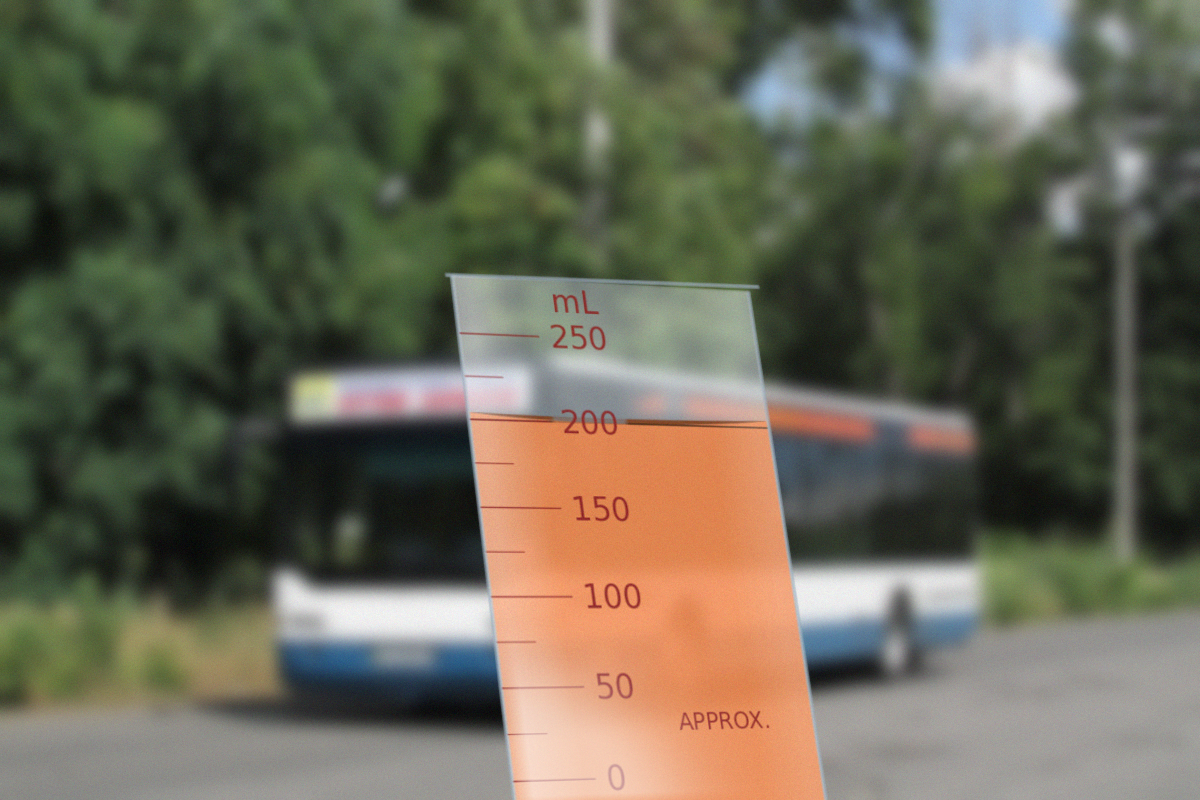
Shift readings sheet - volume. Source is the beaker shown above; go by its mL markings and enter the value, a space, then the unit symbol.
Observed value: 200 mL
